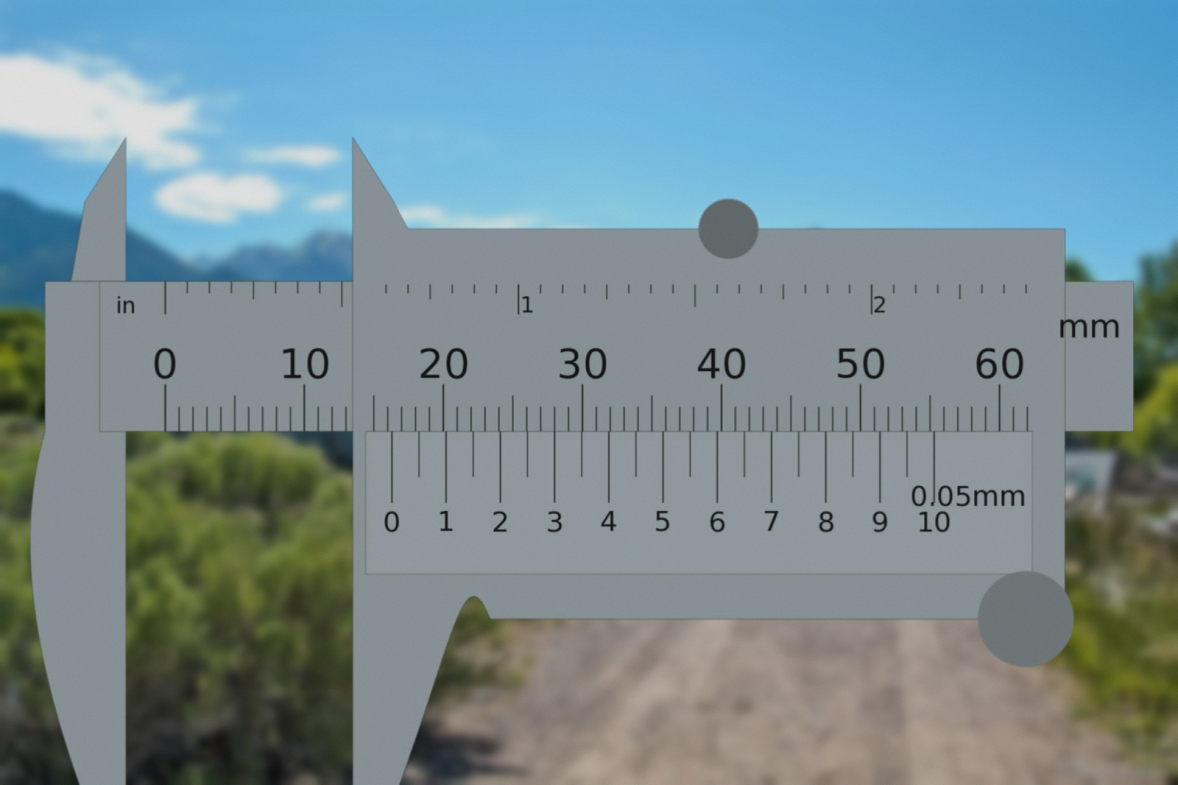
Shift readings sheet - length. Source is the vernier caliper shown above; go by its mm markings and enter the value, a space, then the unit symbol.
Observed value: 16.3 mm
